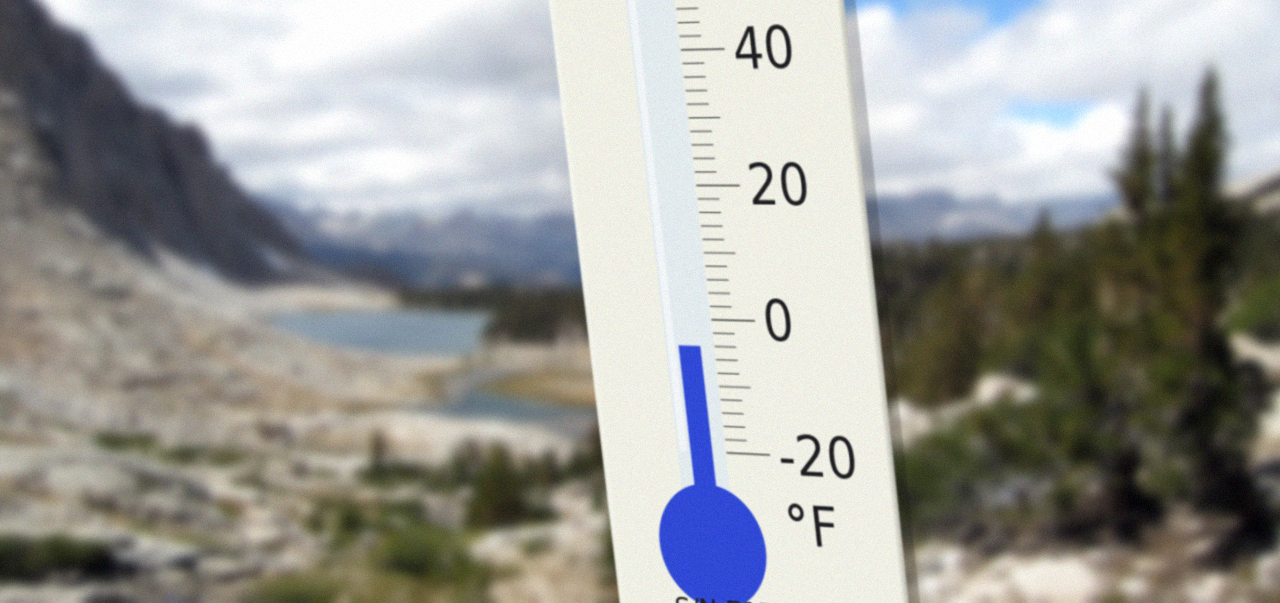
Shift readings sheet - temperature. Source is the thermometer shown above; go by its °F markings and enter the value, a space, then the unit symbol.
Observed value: -4 °F
